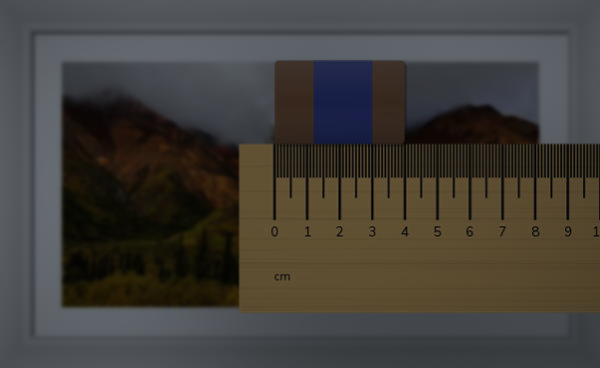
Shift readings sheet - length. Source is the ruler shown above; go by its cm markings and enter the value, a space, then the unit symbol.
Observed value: 4 cm
